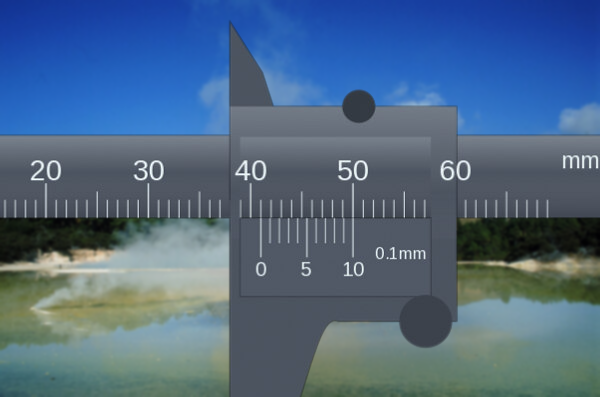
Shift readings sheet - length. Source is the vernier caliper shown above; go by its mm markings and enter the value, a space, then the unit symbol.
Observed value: 41.0 mm
